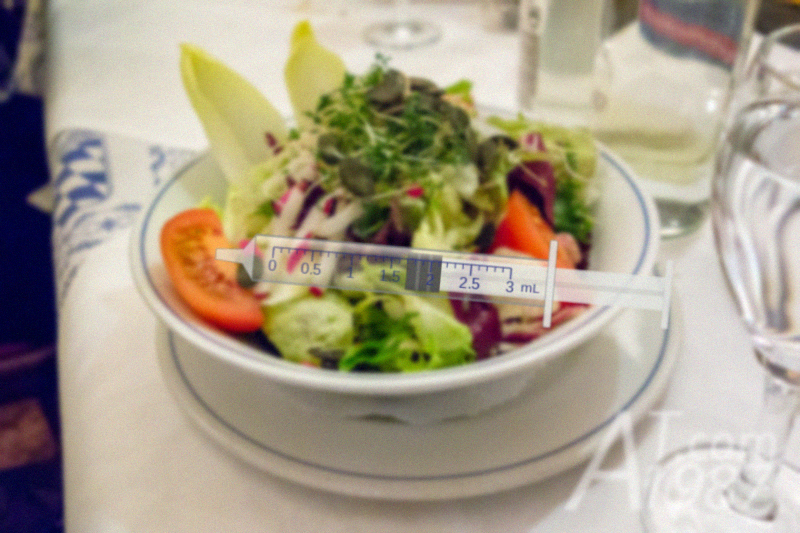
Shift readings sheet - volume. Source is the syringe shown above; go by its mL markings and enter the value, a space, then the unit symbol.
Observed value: 1.7 mL
